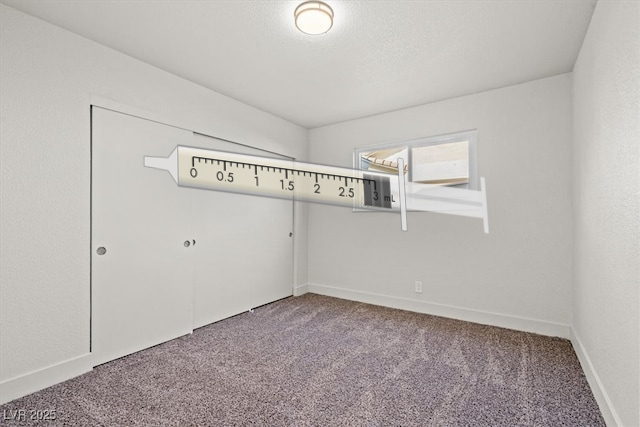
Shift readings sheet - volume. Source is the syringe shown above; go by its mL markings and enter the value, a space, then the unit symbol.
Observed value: 2.8 mL
